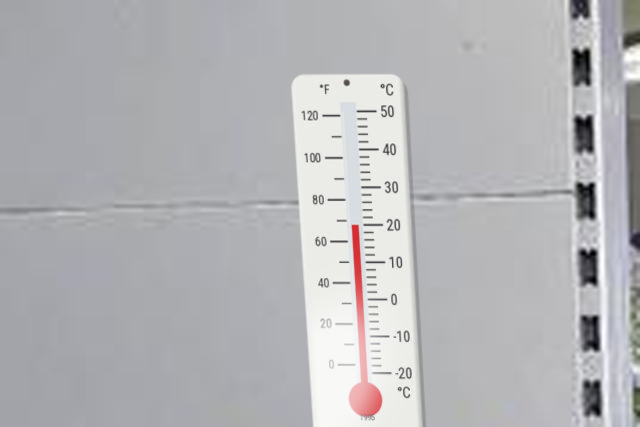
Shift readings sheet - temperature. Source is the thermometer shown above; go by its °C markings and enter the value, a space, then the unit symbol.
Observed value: 20 °C
